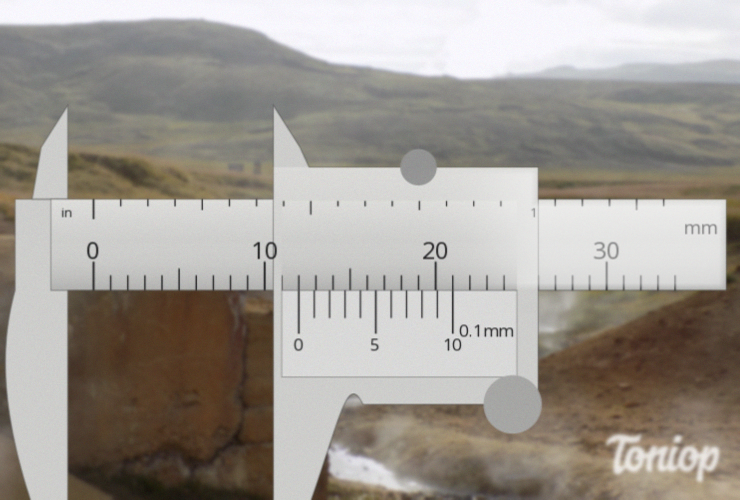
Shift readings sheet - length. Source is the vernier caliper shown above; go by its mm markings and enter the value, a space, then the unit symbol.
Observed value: 12.0 mm
